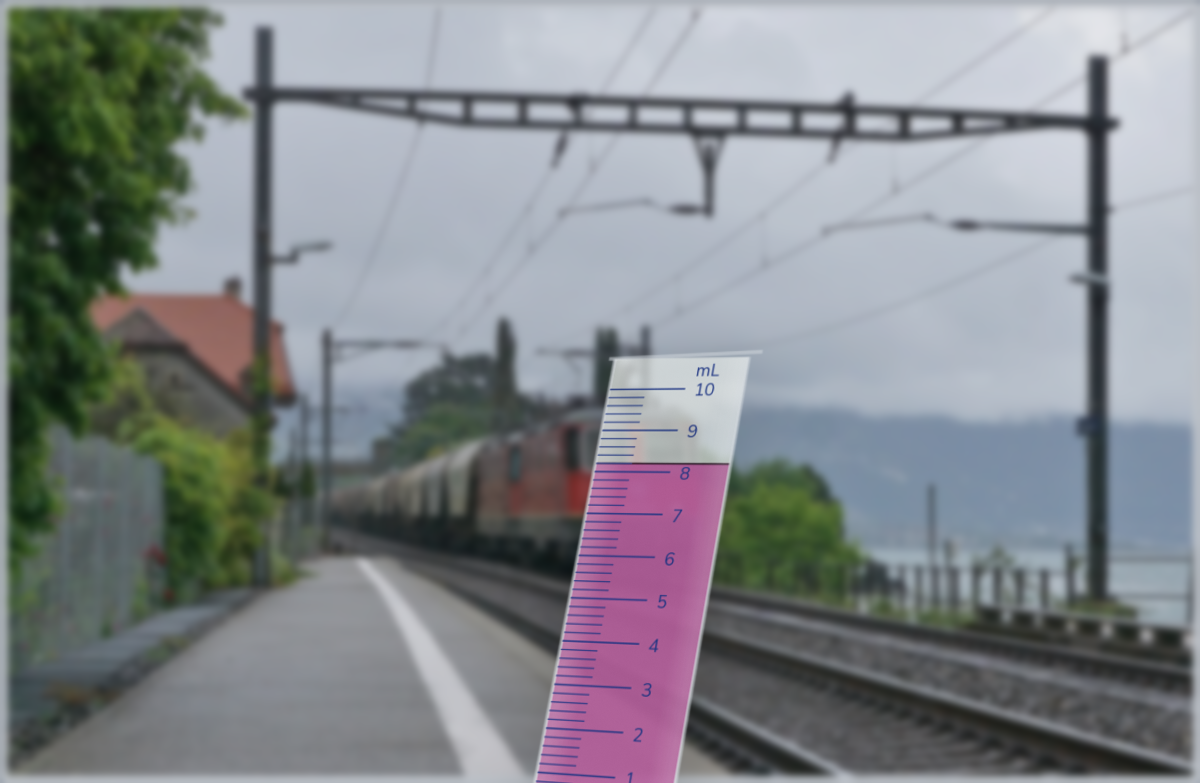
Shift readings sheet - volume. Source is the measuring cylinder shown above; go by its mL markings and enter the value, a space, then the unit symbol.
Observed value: 8.2 mL
